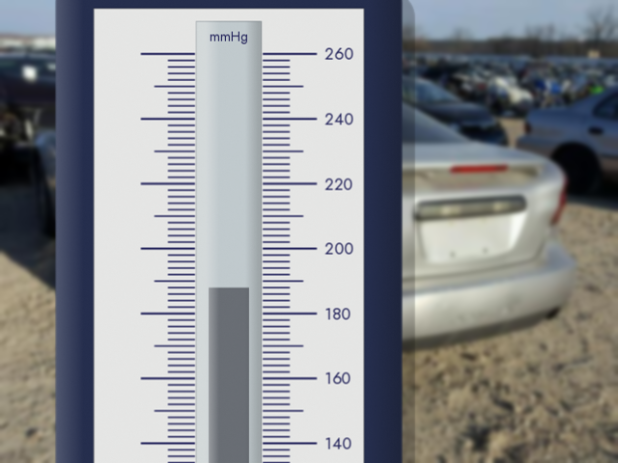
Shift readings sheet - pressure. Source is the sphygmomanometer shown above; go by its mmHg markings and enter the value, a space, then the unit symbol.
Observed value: 188 mmHg
